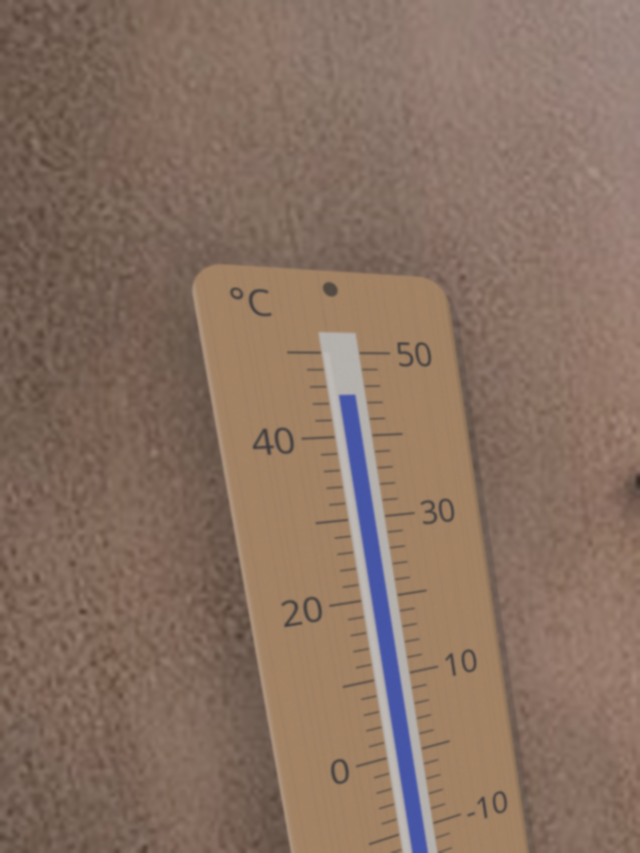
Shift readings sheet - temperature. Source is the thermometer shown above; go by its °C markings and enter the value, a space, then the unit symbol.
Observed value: 45 °C
